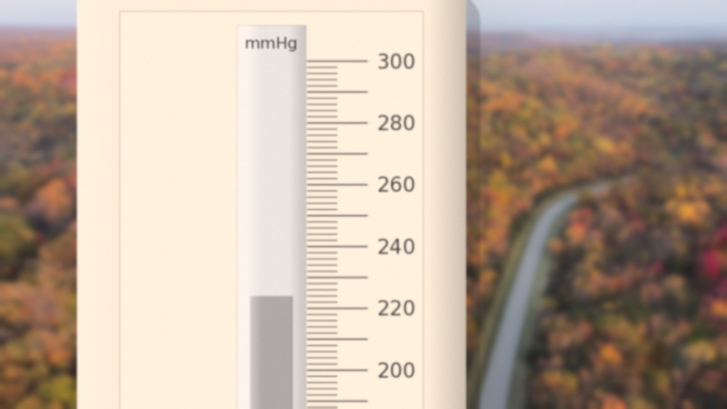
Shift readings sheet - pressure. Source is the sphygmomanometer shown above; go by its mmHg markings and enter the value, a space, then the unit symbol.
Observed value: 224 mmHg
